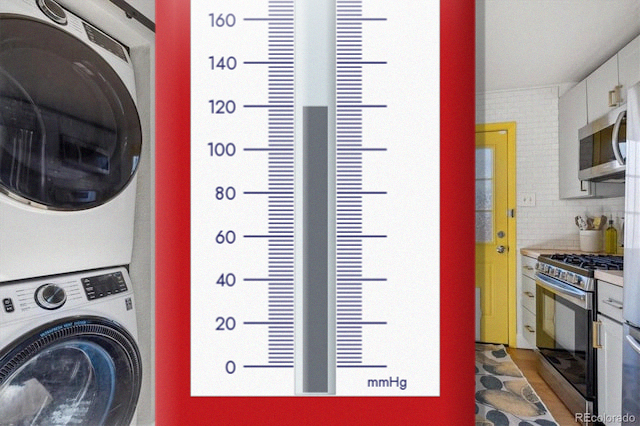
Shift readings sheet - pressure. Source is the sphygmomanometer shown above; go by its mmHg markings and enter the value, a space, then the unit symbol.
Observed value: 120 mmHg
